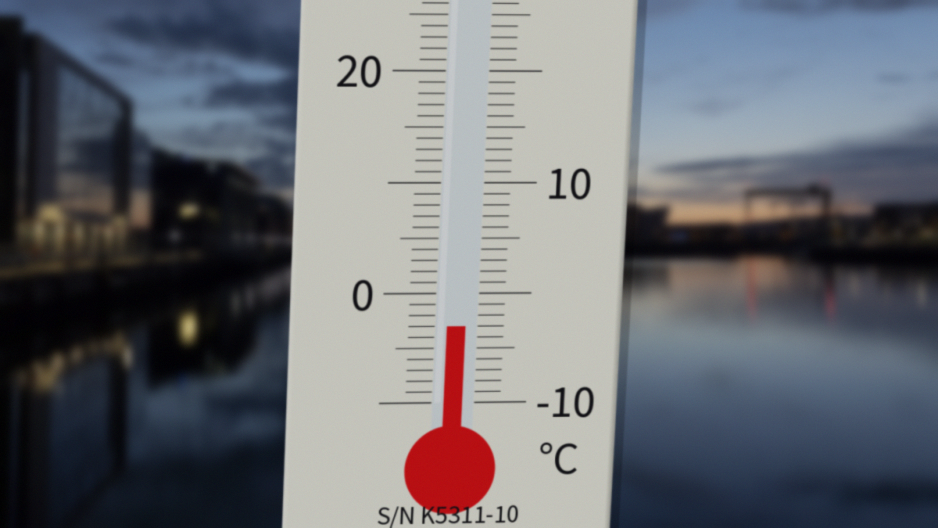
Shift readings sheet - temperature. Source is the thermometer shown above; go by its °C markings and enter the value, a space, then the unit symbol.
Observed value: -3 °C
